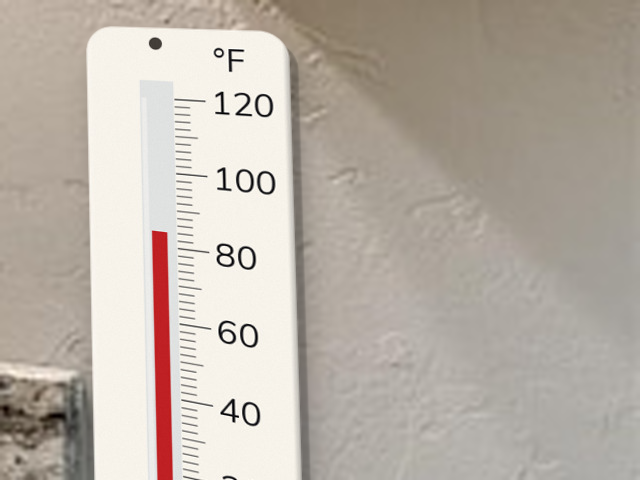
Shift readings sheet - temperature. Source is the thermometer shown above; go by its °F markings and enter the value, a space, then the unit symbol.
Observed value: 84 °F
